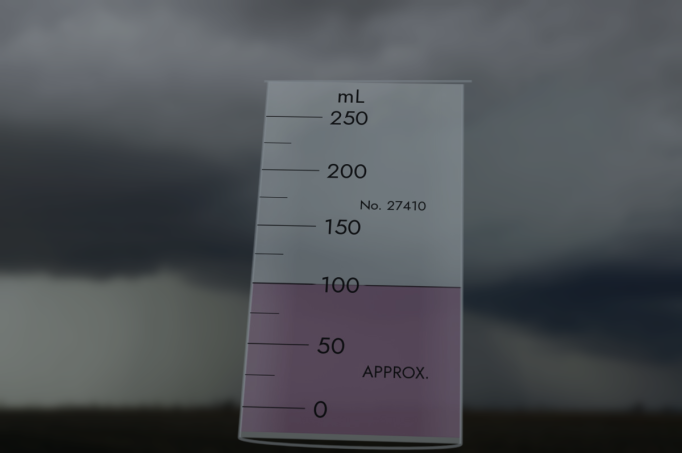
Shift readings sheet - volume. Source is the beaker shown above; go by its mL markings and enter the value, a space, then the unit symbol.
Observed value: 100 mL
